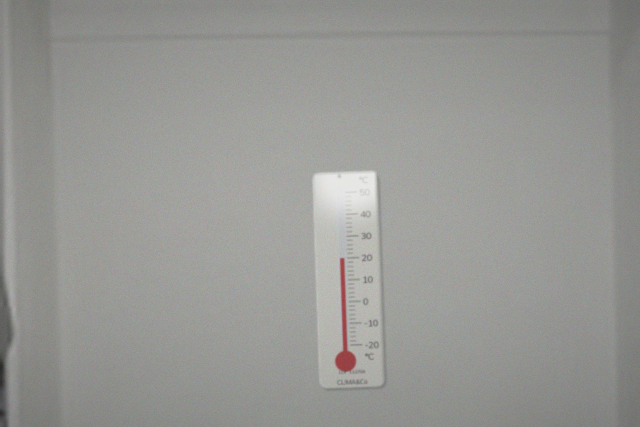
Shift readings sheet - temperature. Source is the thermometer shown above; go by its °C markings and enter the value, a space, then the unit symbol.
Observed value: 20 °C
